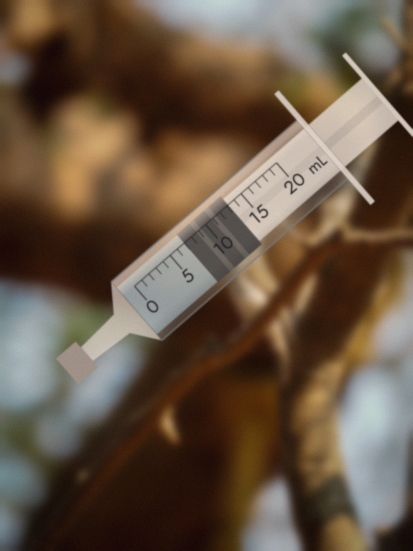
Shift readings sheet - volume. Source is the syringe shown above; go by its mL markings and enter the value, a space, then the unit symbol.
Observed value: 7 mL
